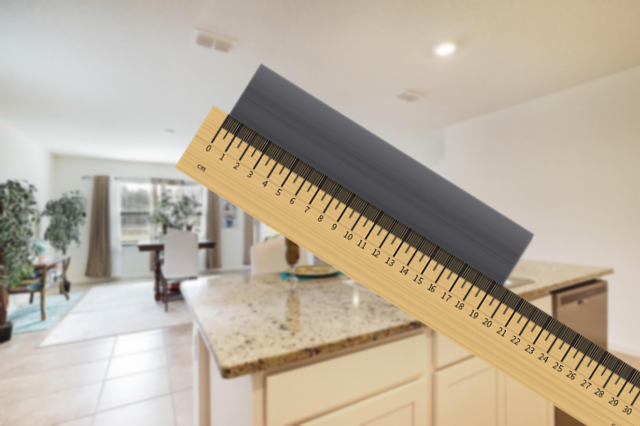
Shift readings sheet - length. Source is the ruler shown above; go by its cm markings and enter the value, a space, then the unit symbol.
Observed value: 19.5 cm
